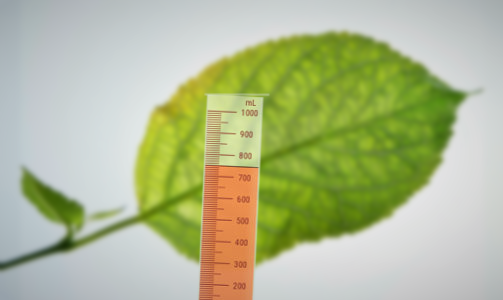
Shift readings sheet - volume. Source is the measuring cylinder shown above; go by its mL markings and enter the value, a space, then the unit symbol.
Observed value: 750 mL
